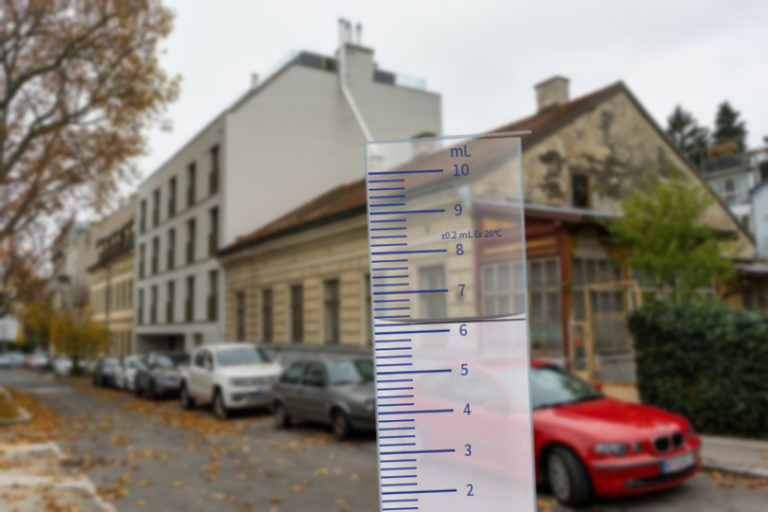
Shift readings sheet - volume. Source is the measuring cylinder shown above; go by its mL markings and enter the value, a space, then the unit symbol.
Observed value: 6.2 mL
